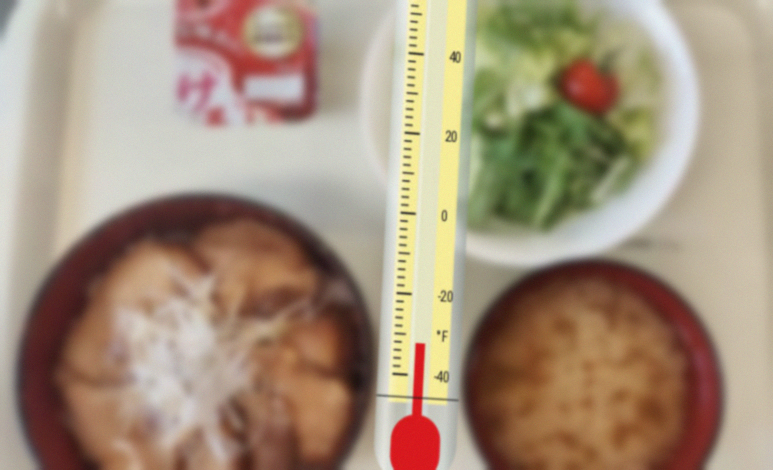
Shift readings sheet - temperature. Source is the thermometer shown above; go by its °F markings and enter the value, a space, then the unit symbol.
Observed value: -32 °F
